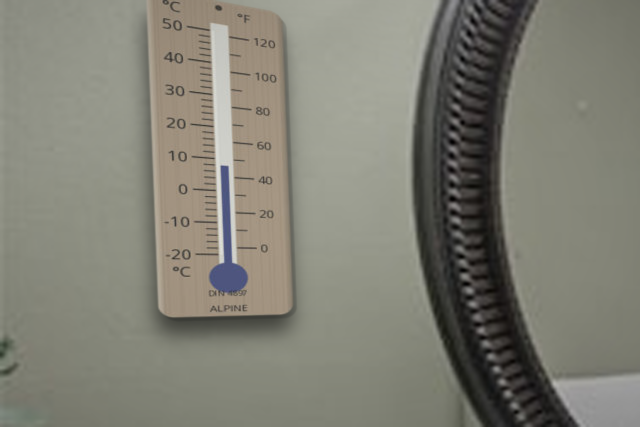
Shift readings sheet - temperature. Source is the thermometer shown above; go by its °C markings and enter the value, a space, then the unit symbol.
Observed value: 8 °C
